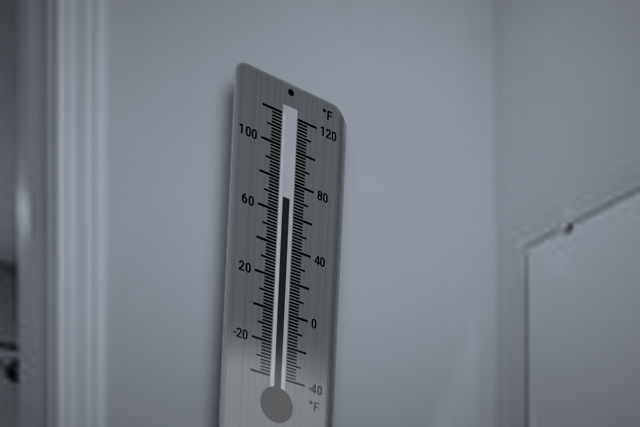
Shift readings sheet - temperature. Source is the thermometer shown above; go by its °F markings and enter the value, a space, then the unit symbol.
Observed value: 70 °F
